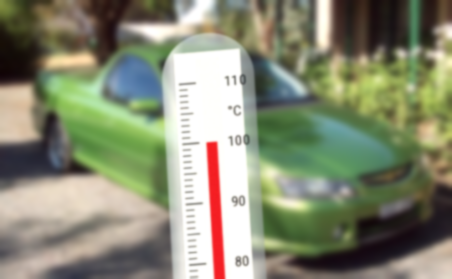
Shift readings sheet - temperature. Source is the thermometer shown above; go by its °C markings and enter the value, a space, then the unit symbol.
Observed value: 100 °C
